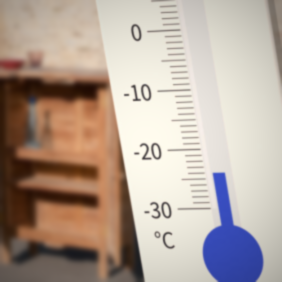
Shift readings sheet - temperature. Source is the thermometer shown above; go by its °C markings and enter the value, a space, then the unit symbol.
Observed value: -24 °C
